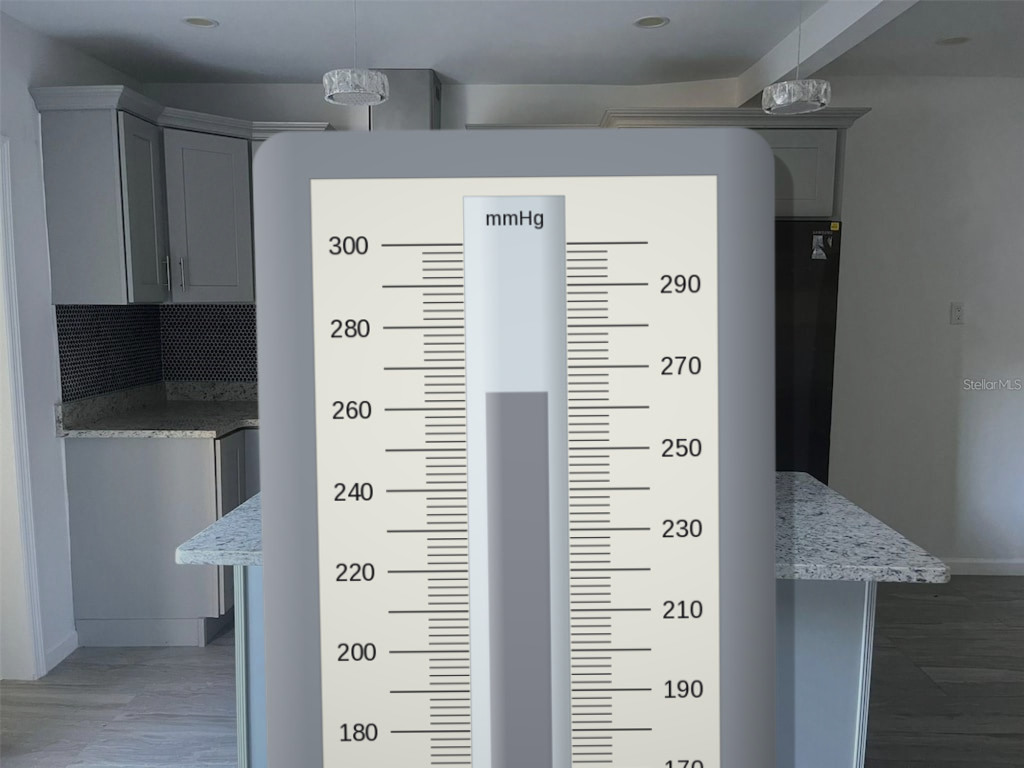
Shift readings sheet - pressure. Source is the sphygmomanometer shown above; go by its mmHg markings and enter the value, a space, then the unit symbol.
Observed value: 264 mmHg
